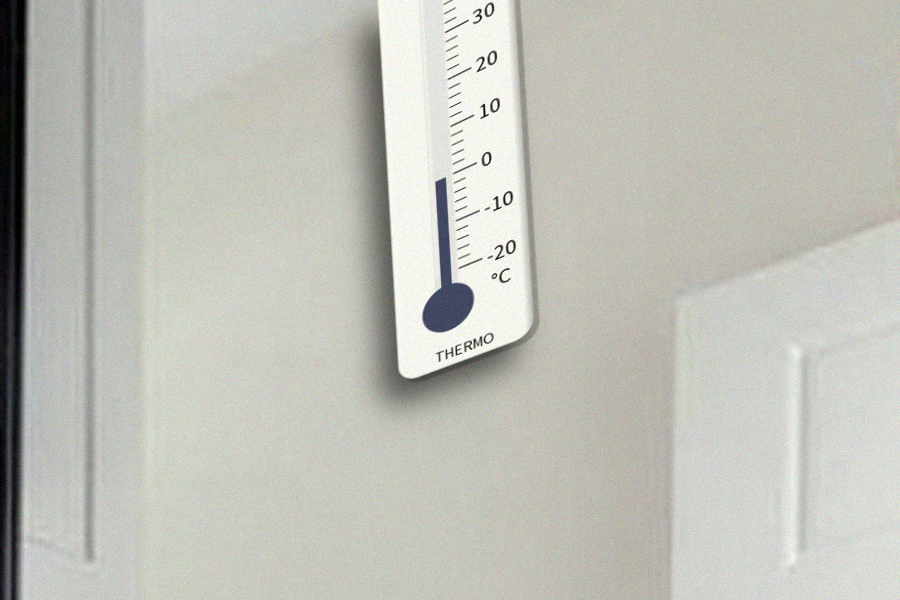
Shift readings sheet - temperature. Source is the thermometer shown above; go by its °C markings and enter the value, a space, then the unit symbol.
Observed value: 0 °C
